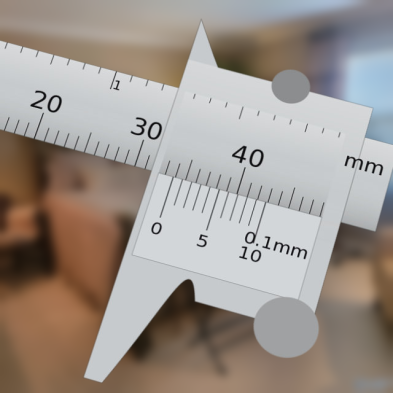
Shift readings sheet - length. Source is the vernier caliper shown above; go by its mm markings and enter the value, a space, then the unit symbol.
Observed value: 33.8 mm
